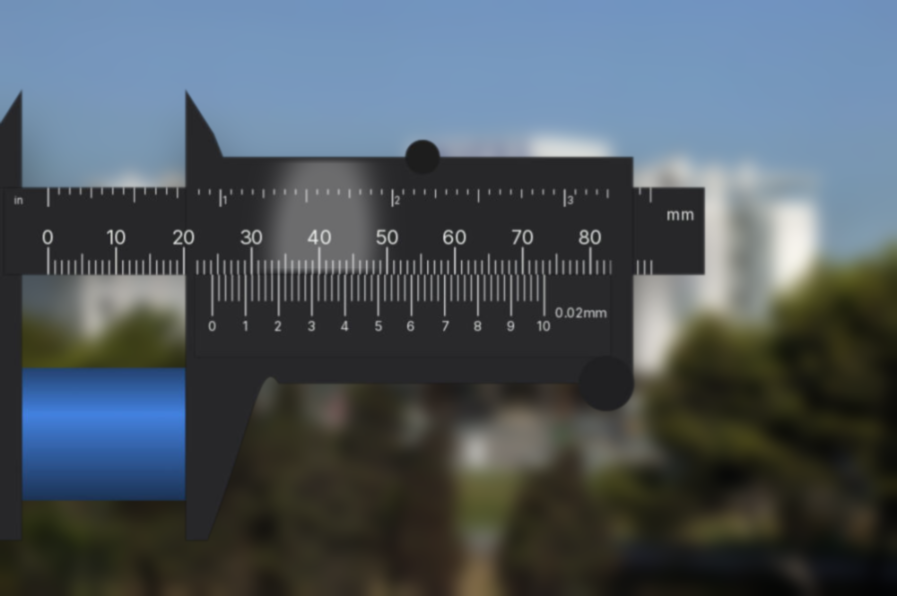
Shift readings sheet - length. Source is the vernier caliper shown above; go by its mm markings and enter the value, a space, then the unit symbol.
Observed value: 24.2 mm
